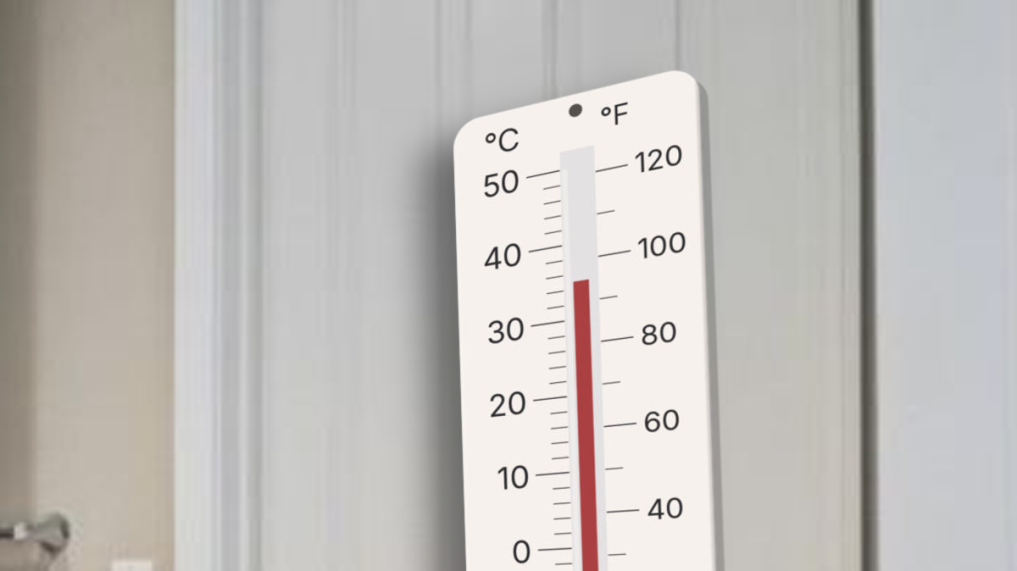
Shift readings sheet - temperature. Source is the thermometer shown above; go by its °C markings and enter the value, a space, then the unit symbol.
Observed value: 35 °C
